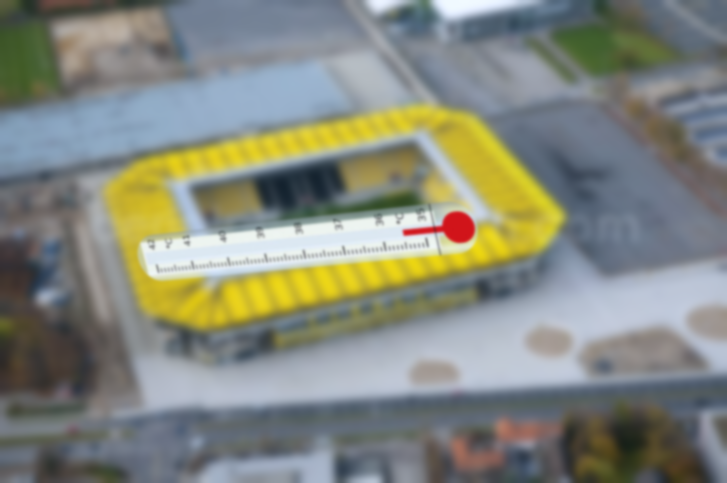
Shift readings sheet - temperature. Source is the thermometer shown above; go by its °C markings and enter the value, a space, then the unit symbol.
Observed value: 35.5 °C
